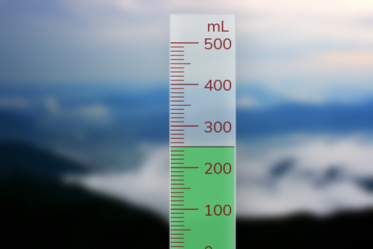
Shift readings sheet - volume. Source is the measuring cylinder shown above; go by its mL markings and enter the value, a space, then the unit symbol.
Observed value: 250 mL
